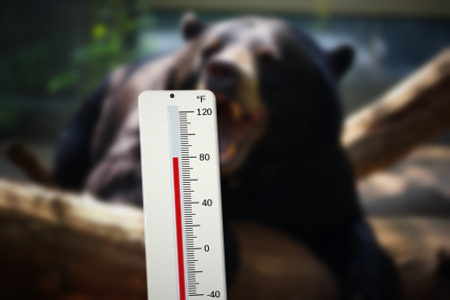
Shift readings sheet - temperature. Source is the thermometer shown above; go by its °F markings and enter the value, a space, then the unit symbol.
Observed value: 80 °F
